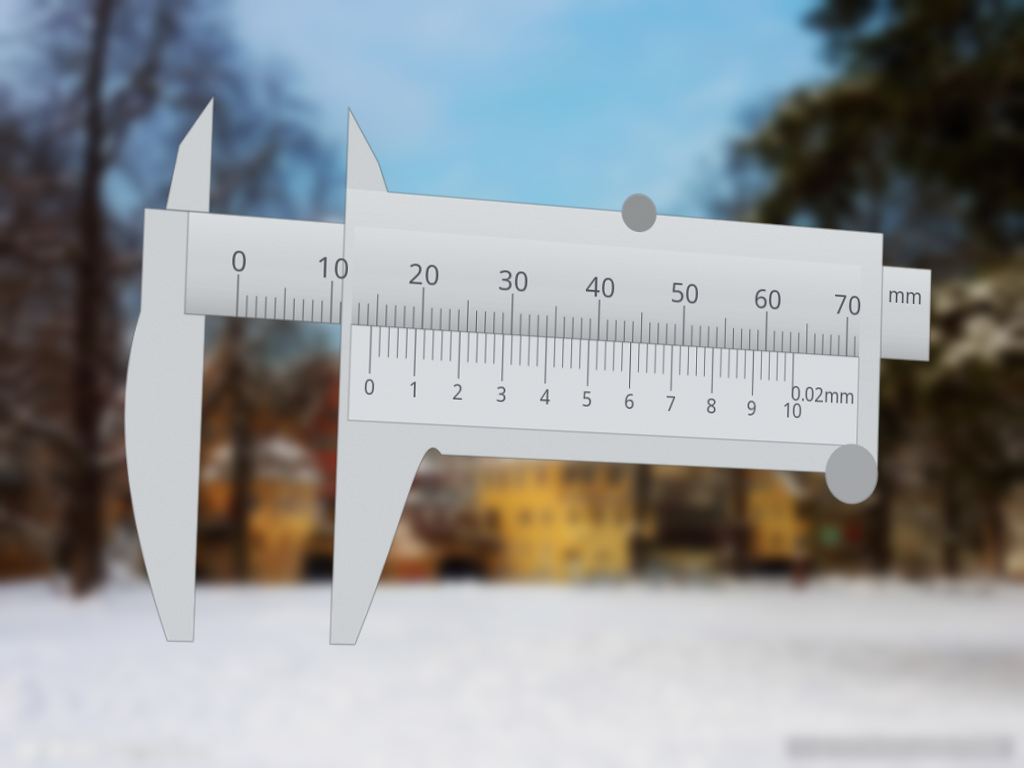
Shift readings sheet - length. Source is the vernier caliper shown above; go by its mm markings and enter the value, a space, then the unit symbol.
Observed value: 14.4 mm
